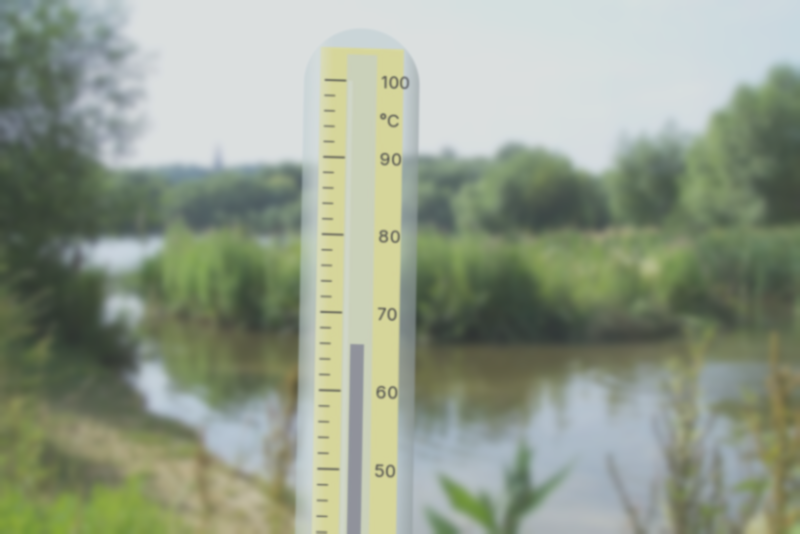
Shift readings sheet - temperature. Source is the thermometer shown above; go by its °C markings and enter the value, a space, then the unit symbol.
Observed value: 66 °C
